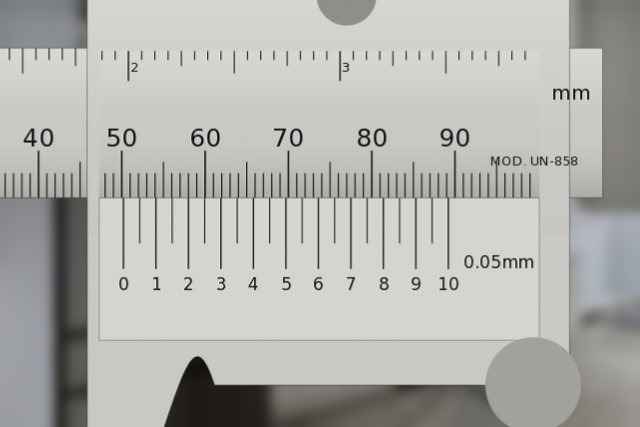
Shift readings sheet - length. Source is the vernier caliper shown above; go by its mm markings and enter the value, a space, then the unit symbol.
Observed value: 50.2 mm
